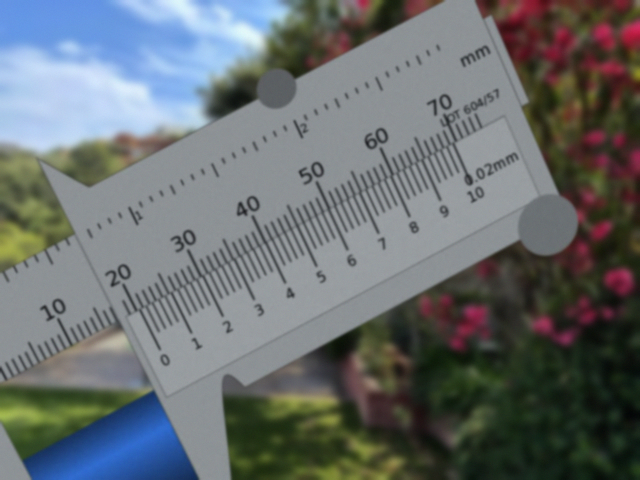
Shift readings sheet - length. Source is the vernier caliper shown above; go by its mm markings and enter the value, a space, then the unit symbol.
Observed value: 20.5 mm
